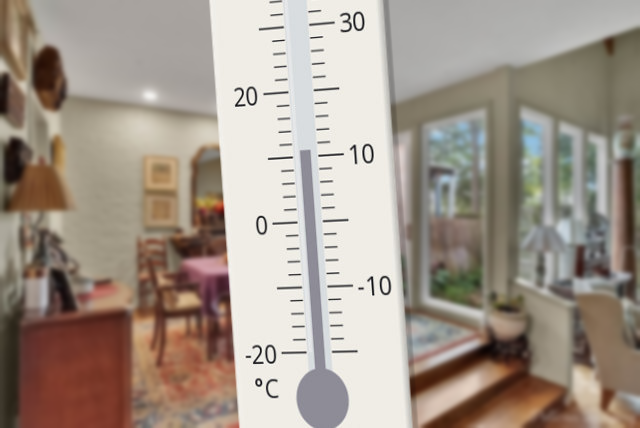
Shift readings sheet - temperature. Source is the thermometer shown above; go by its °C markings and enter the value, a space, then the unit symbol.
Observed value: 11 °C
